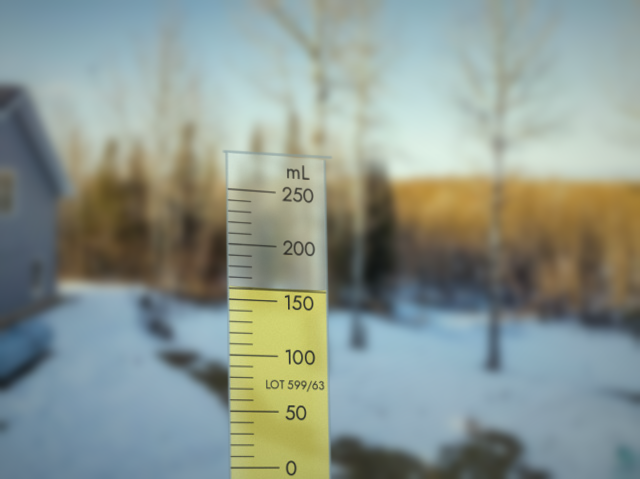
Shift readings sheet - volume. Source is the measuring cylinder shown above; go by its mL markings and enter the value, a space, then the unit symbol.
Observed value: 160 mL
